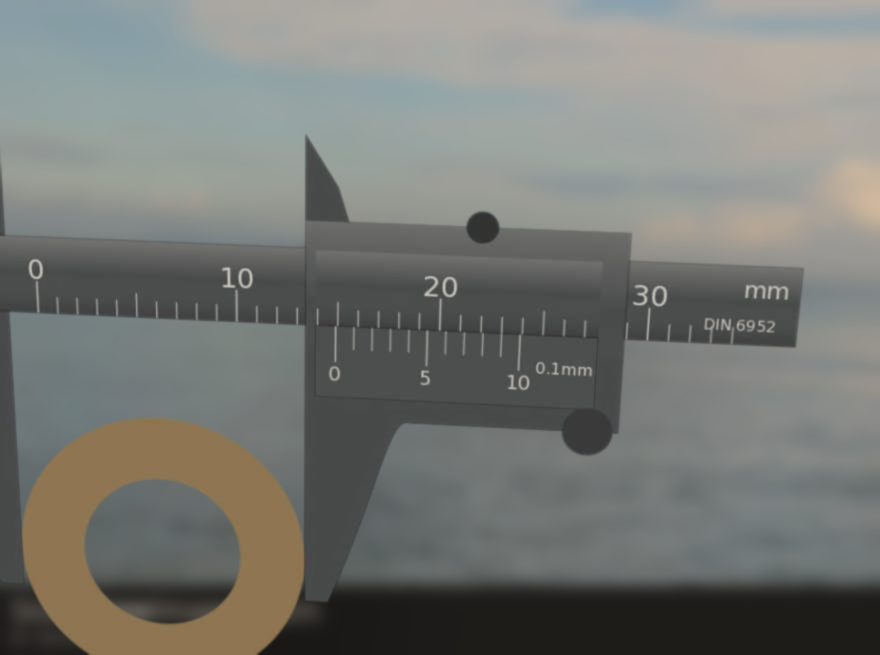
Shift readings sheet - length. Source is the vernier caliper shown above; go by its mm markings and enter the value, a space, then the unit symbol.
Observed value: 14.9 mm
